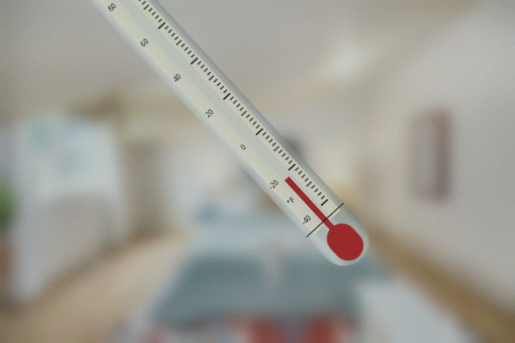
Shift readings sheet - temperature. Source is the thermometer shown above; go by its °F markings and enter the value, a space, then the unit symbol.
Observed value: -22 °F
